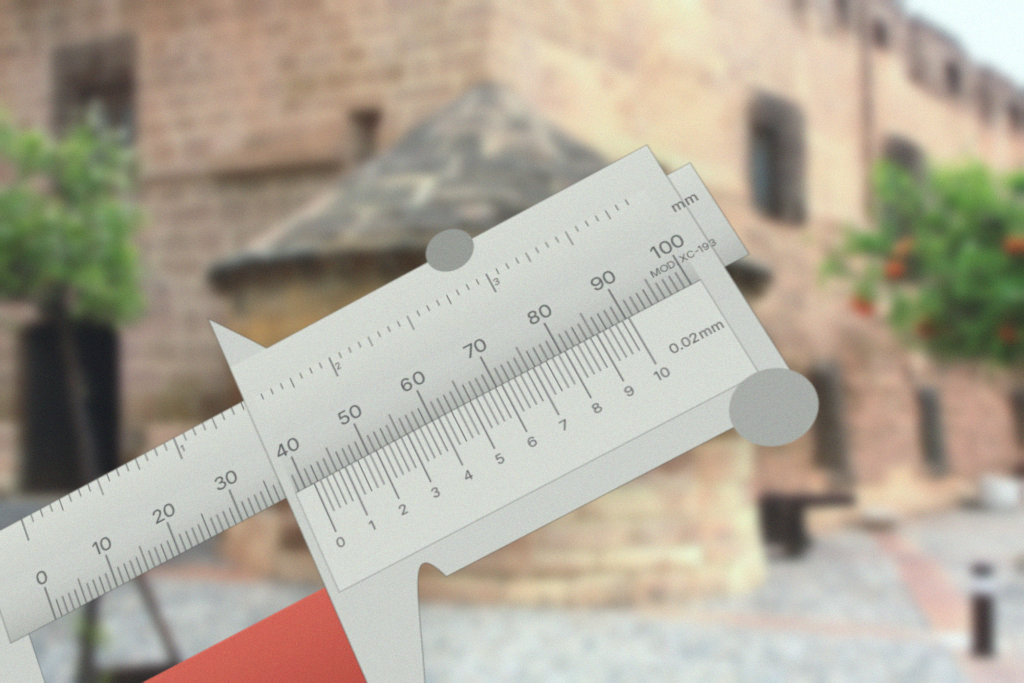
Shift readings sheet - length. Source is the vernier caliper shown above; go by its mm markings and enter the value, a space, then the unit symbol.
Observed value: 41.4 mm
